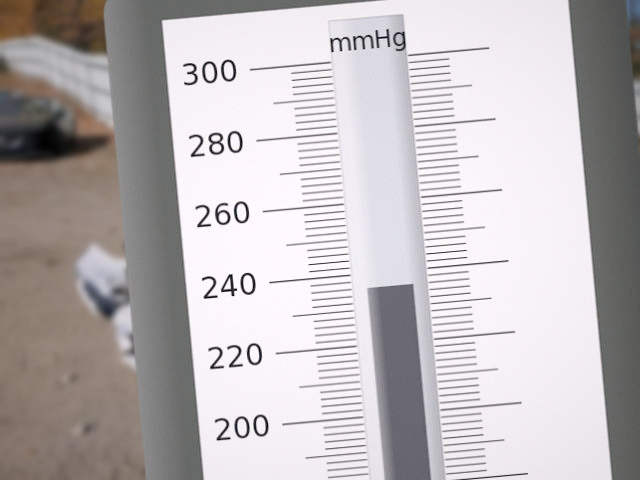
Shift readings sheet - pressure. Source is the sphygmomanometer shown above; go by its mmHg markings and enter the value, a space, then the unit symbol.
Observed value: 236 mmHg
